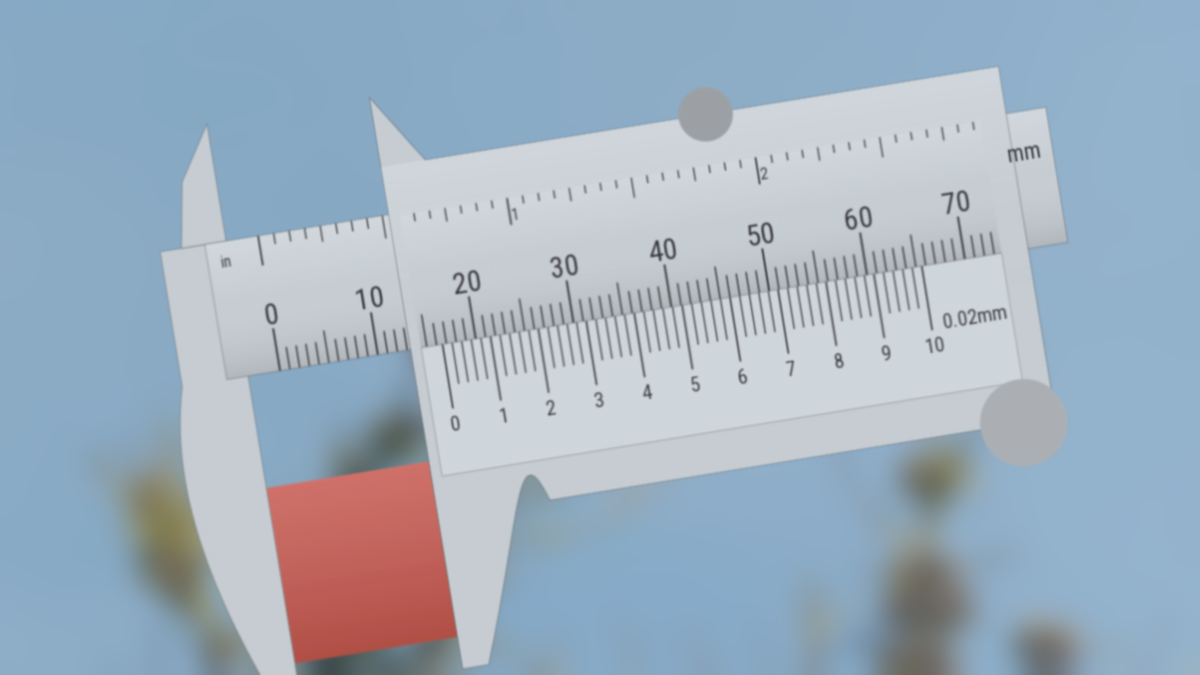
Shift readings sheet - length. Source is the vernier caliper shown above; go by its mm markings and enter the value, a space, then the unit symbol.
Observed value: 16.6 mm
